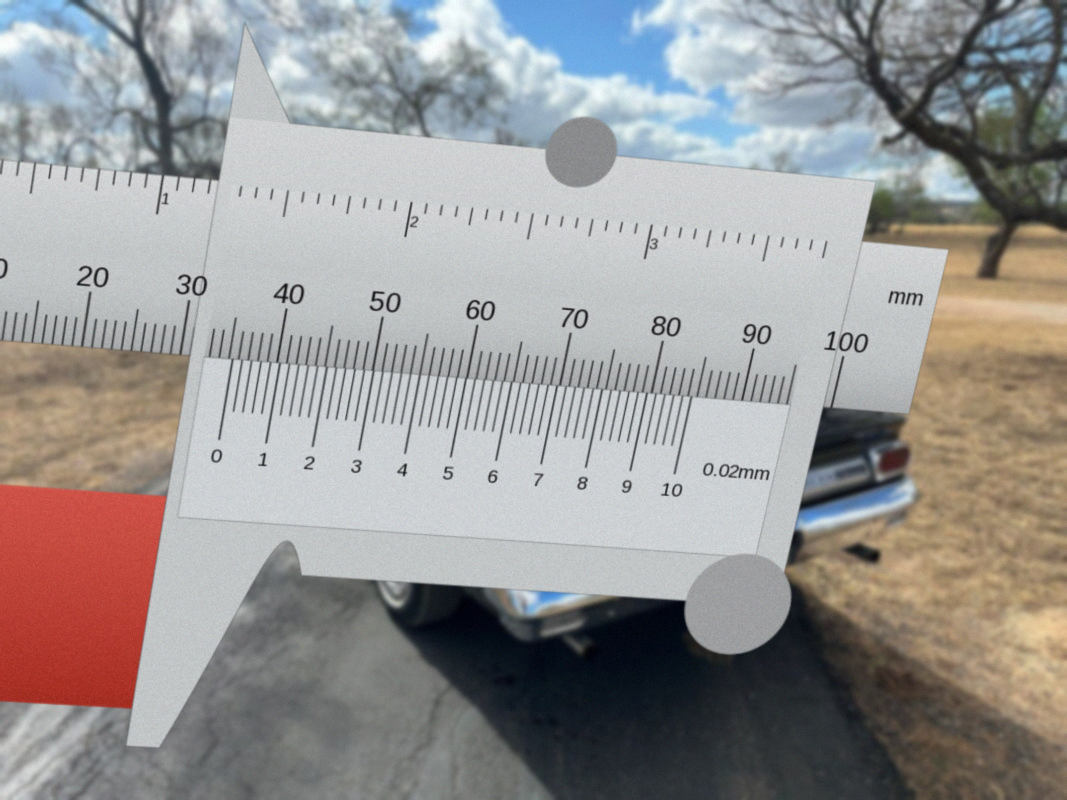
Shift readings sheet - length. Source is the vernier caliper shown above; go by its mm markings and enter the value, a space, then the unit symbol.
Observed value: 35.4 mm
